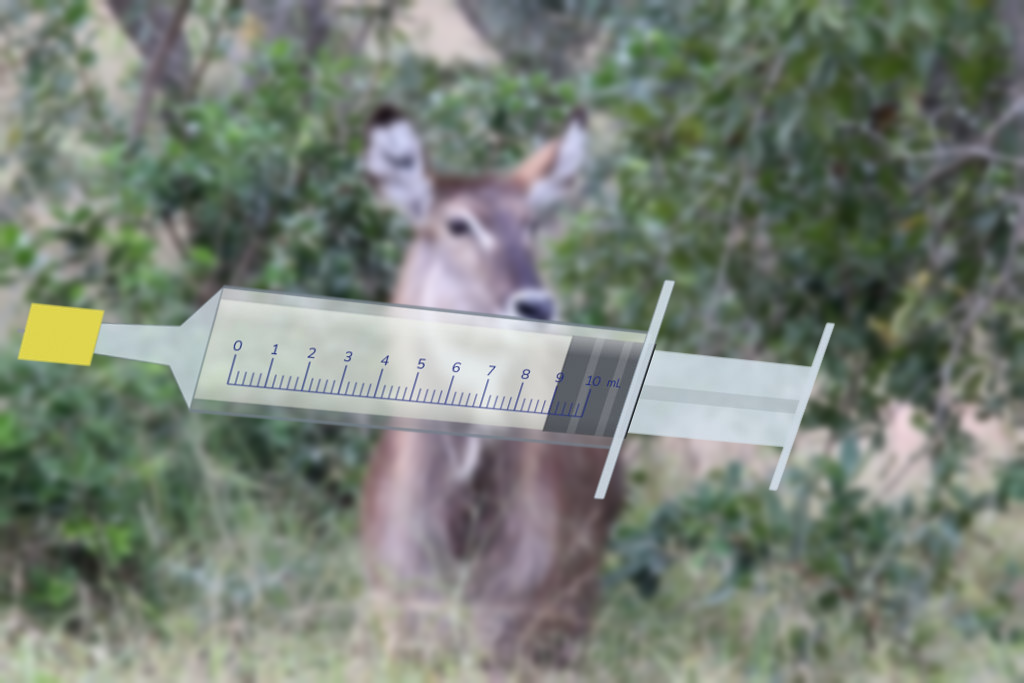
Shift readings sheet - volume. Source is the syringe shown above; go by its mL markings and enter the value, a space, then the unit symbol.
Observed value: 9 mL
